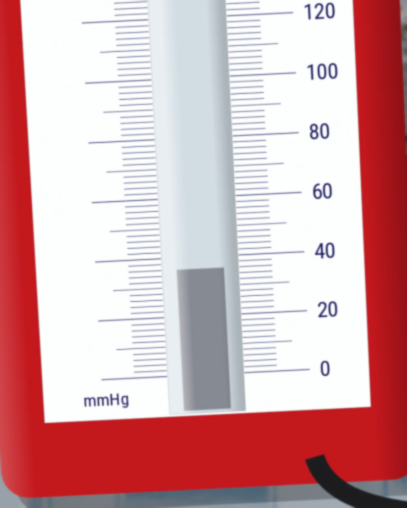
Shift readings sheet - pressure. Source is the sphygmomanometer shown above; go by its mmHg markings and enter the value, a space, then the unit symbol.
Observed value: 36 mmHg
